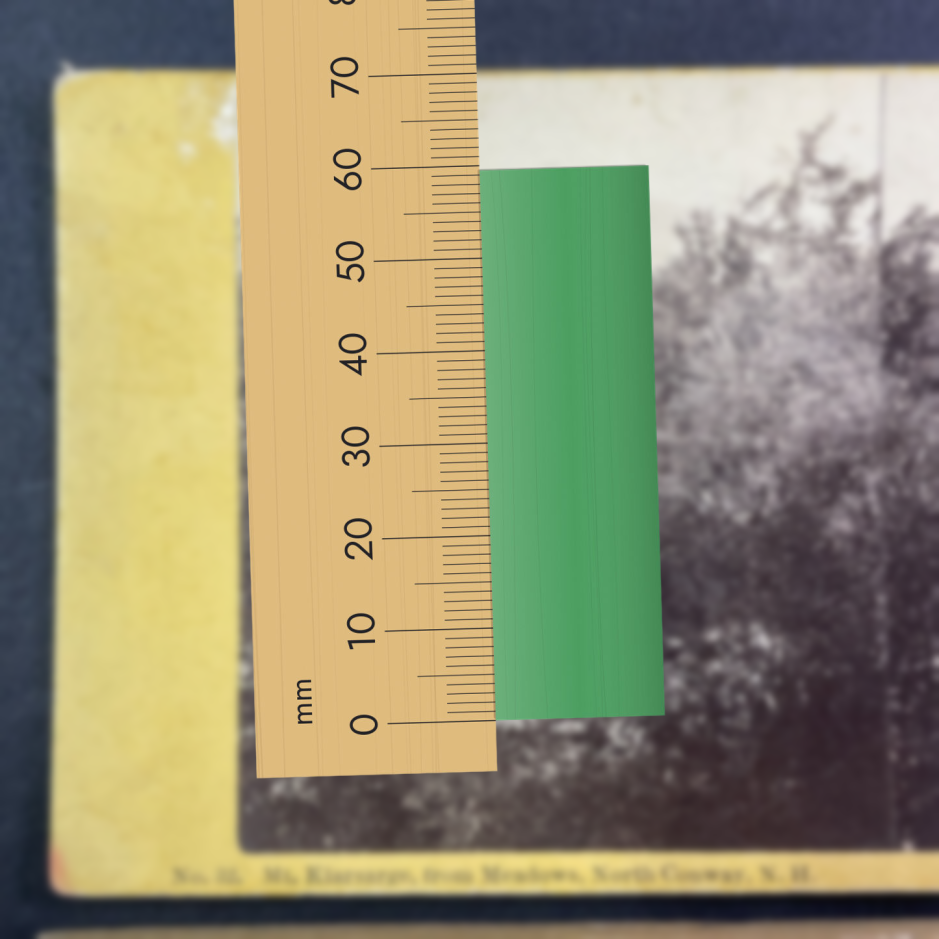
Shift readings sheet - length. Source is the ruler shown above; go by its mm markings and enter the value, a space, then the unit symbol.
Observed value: 59.5 mm
